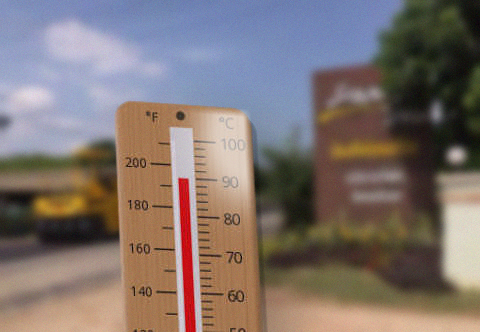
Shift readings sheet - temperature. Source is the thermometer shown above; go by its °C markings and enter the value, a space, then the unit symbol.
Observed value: 90 °C
